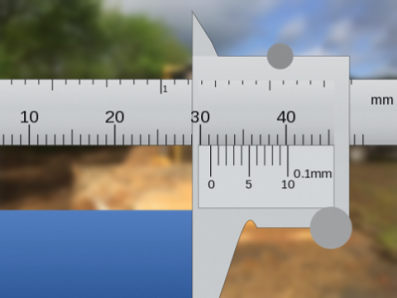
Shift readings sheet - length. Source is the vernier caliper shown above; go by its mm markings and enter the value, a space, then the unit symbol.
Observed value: 31.2 mm
